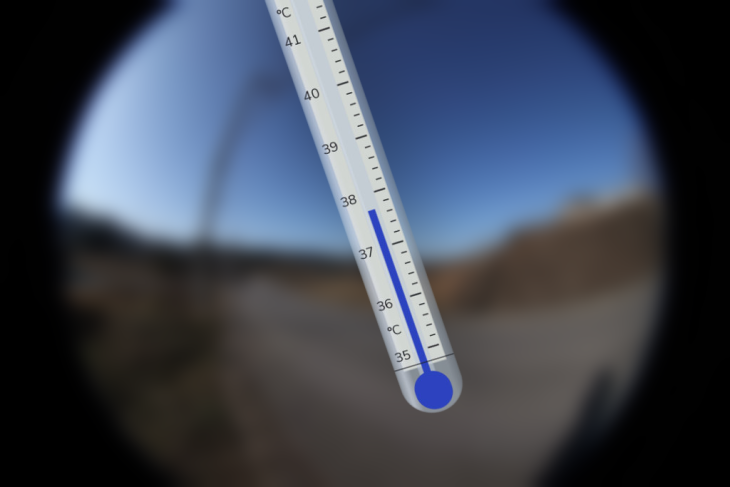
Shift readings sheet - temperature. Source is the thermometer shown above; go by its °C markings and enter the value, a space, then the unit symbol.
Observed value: 37.7 °C
